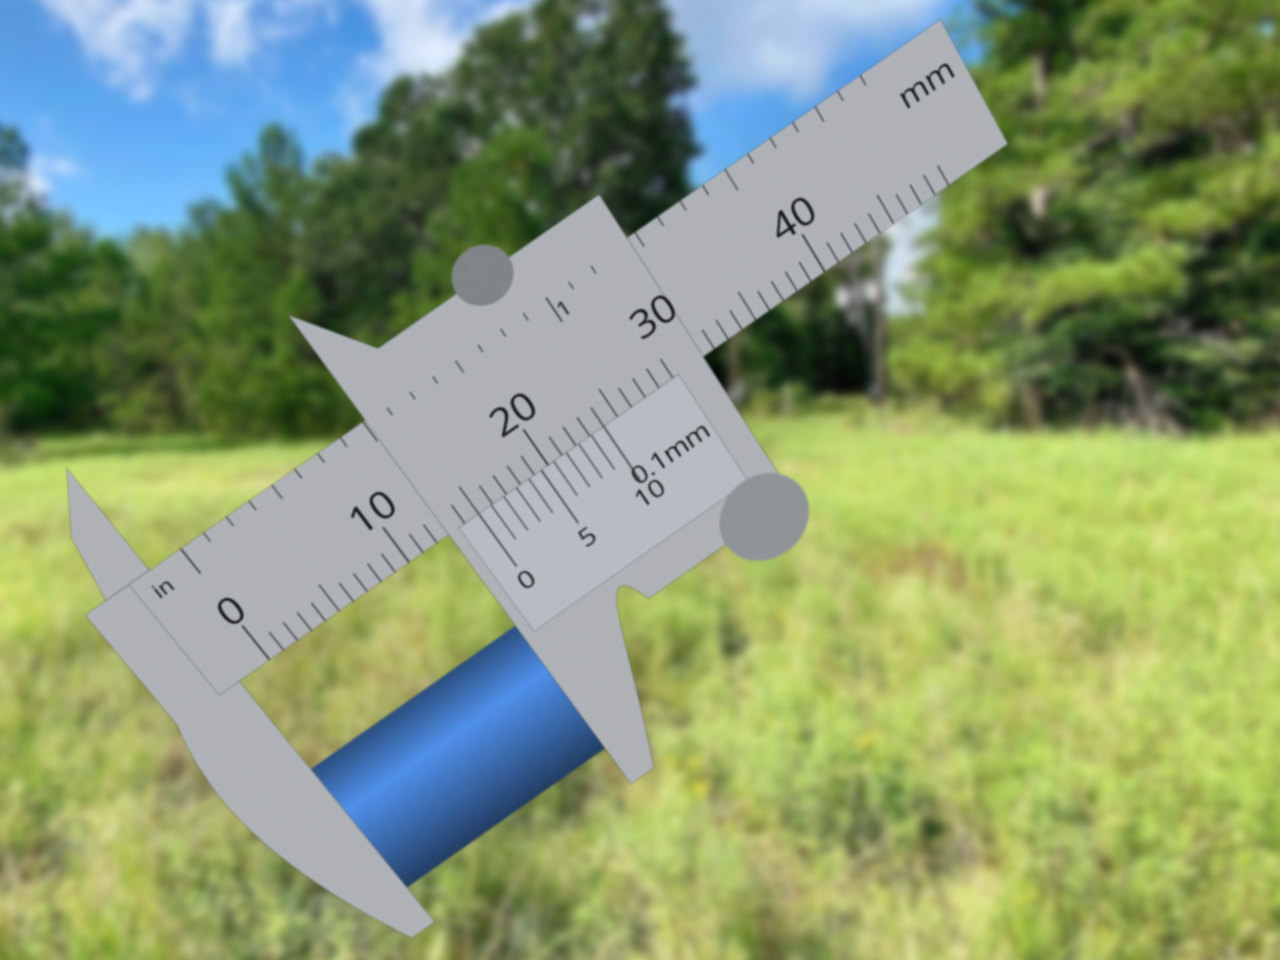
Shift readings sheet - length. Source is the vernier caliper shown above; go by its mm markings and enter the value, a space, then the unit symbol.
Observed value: 15.0 mm
